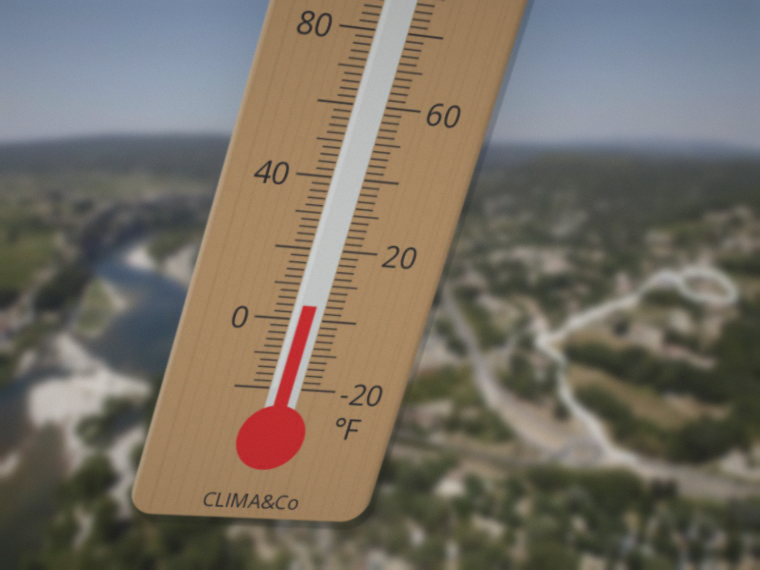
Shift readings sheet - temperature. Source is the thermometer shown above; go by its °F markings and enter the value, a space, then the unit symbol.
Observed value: 4 °F
